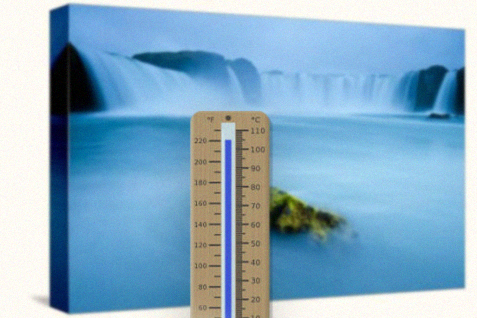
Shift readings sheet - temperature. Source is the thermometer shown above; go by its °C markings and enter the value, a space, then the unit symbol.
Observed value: 105 °C
